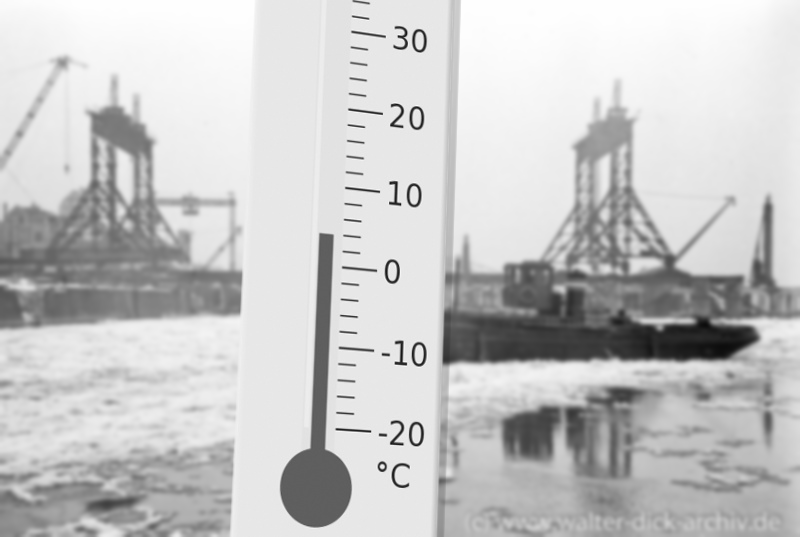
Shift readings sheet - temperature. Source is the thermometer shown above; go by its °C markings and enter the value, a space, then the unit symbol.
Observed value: 4 °C
